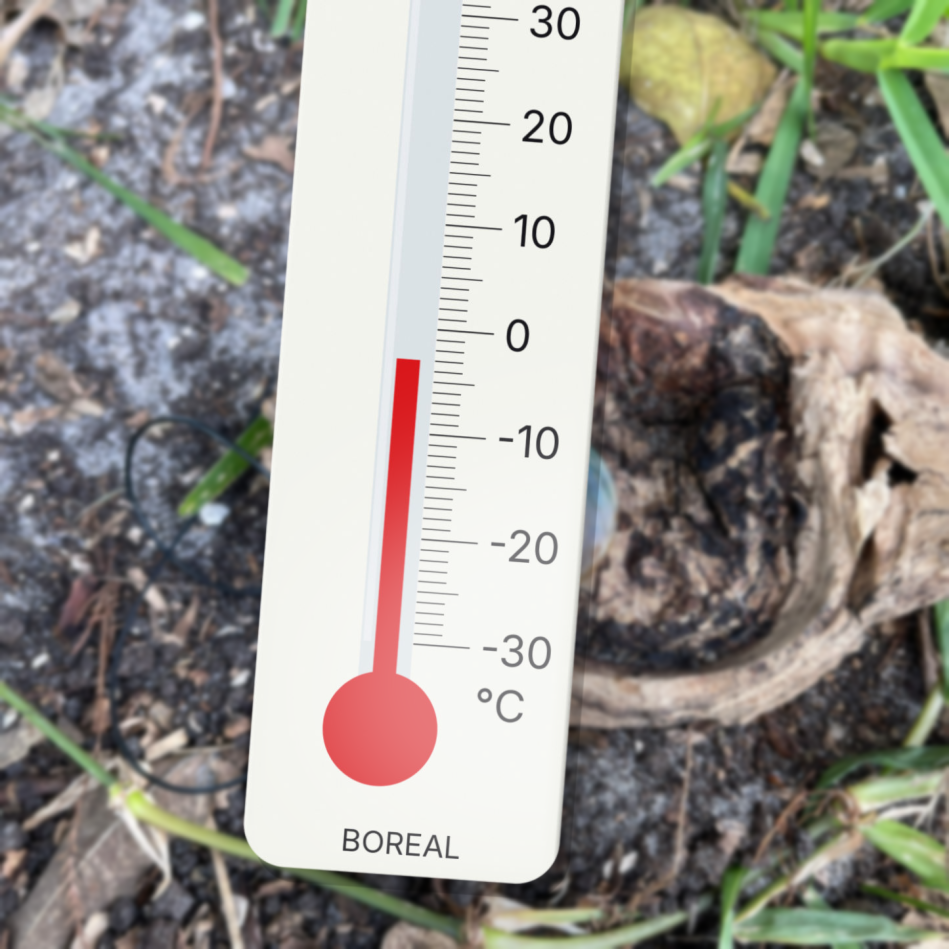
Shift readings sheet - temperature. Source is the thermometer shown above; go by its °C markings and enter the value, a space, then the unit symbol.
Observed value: -3 °C
